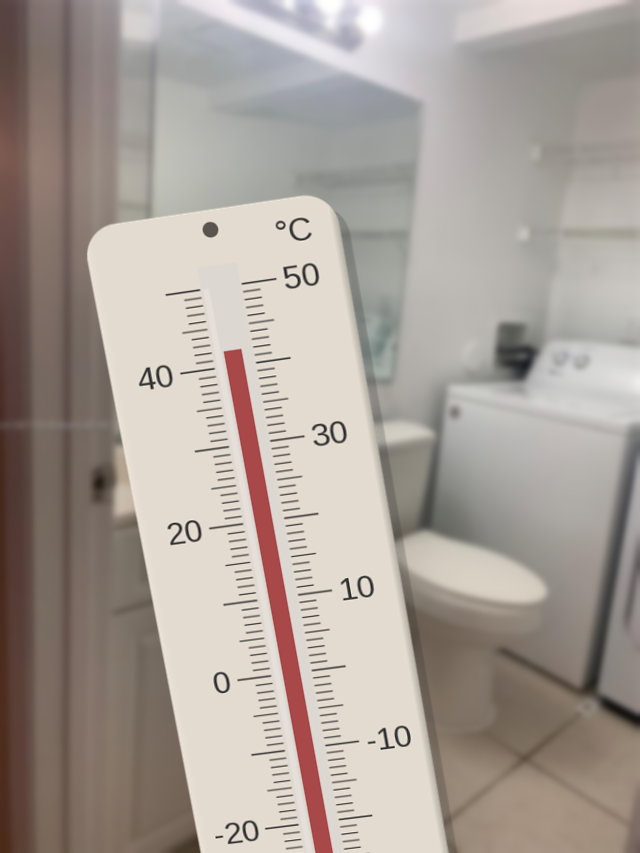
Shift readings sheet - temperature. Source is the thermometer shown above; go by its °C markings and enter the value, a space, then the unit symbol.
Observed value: 42 °C
